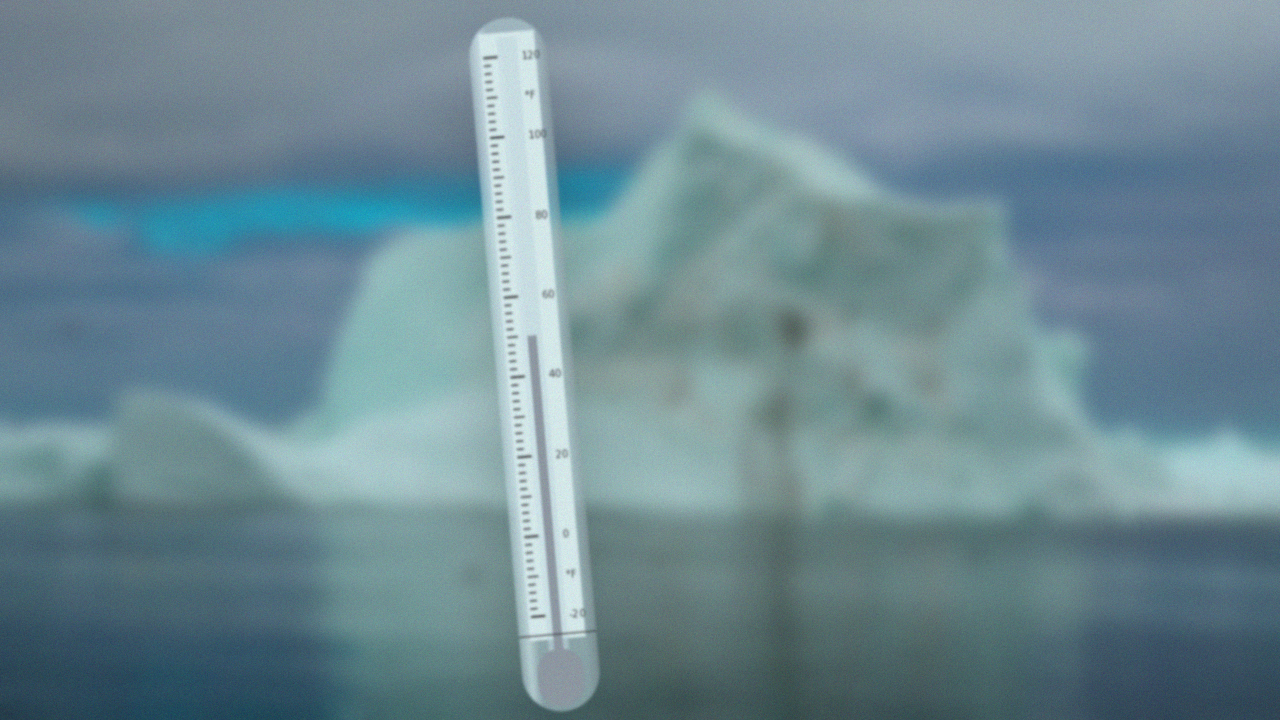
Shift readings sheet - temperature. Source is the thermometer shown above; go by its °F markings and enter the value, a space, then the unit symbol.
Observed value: 50 °F
